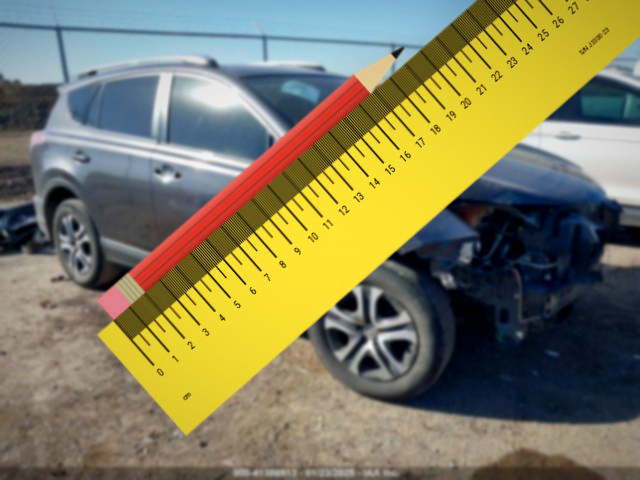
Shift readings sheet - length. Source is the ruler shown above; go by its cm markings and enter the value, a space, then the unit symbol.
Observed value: 19.5 cm
